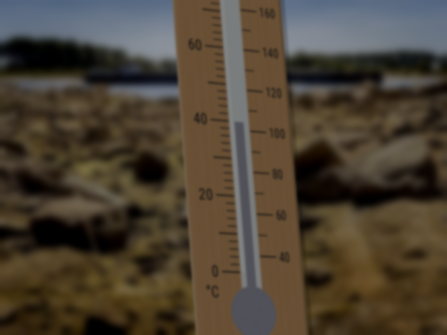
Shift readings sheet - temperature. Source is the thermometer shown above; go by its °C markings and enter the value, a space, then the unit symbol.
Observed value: 40 °C
